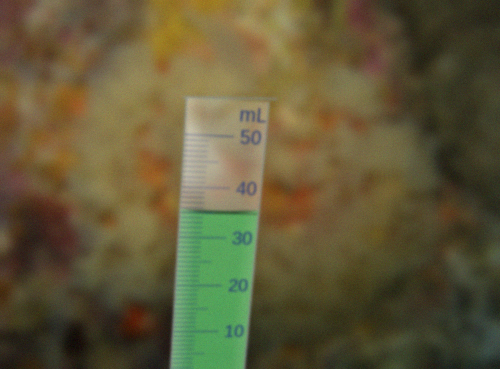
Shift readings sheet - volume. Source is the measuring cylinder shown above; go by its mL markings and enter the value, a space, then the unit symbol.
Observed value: 35 mL
